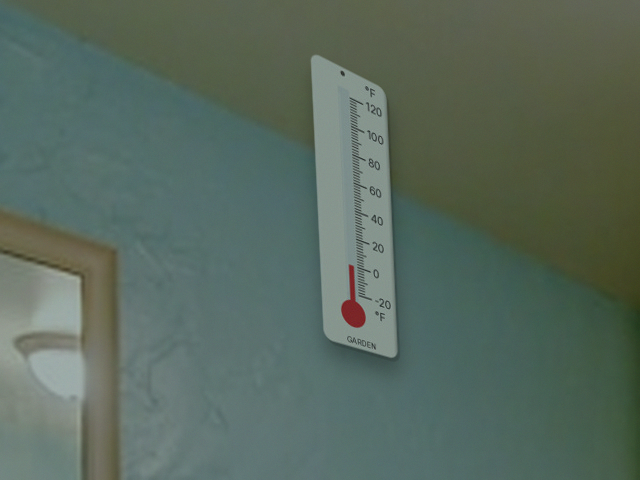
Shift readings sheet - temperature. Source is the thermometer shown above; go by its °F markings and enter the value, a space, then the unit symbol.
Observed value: 0 °F
